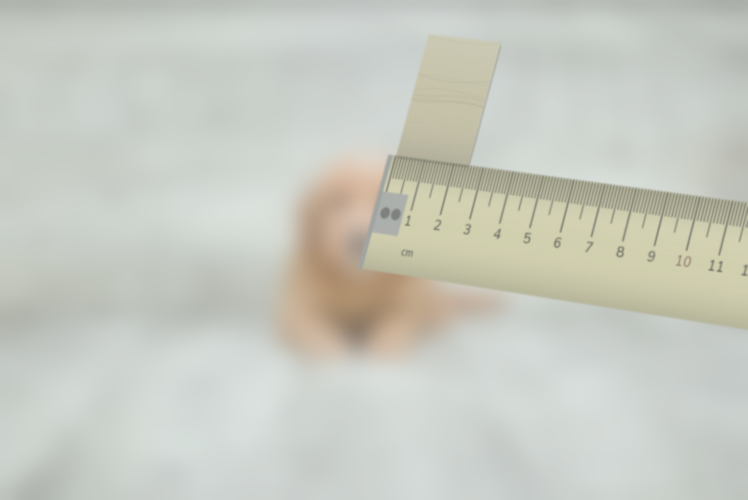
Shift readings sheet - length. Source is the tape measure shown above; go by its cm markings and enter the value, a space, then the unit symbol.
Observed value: 2.5 cm
